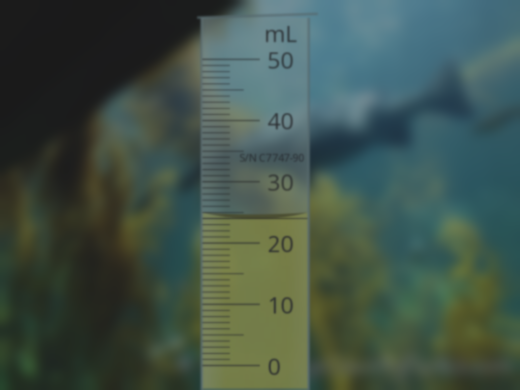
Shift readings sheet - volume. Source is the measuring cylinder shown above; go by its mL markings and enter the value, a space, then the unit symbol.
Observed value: 24 mL
